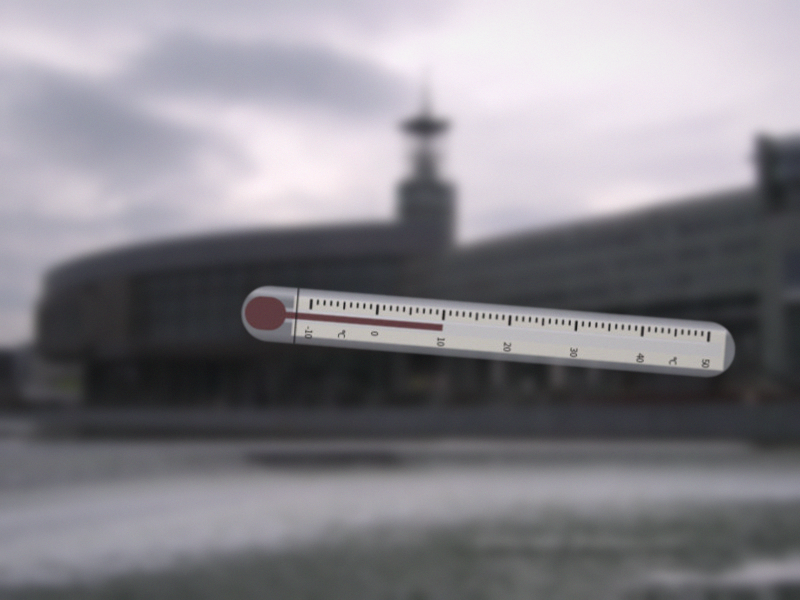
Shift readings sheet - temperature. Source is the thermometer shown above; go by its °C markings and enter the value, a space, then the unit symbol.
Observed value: 10 °C
